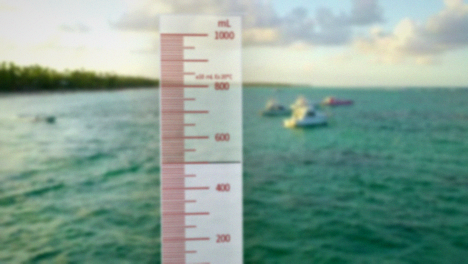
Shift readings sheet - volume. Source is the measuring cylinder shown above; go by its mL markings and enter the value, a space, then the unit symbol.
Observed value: 500 mL
